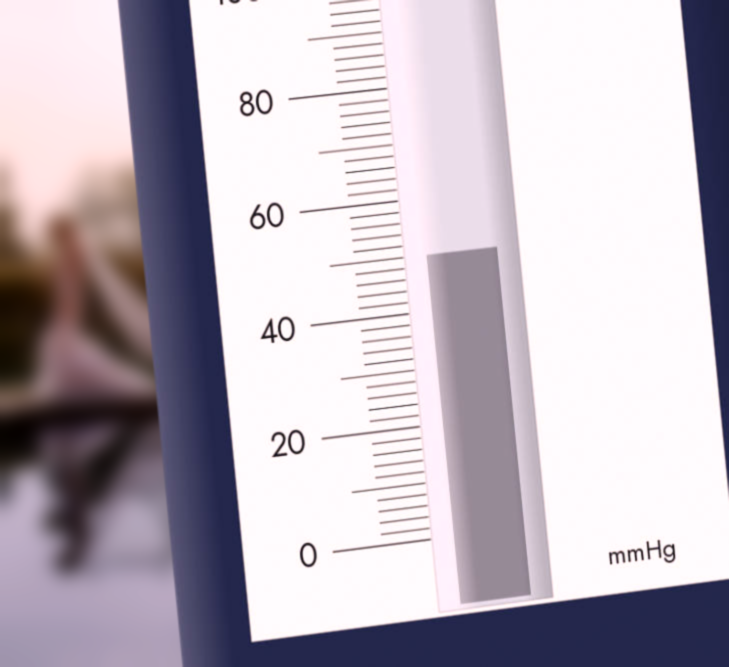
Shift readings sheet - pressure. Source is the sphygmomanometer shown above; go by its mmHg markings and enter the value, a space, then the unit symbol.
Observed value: 50 mmHg
